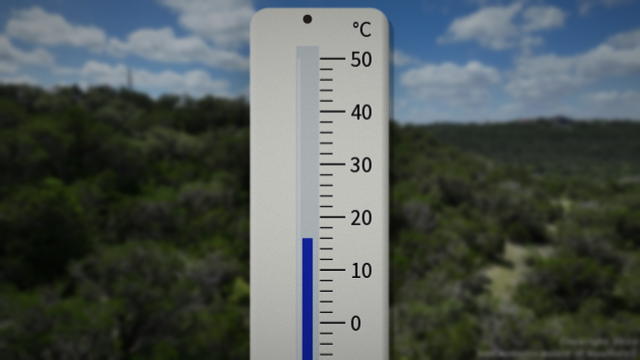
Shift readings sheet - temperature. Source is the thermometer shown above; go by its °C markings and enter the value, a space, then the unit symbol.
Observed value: 16 °C
